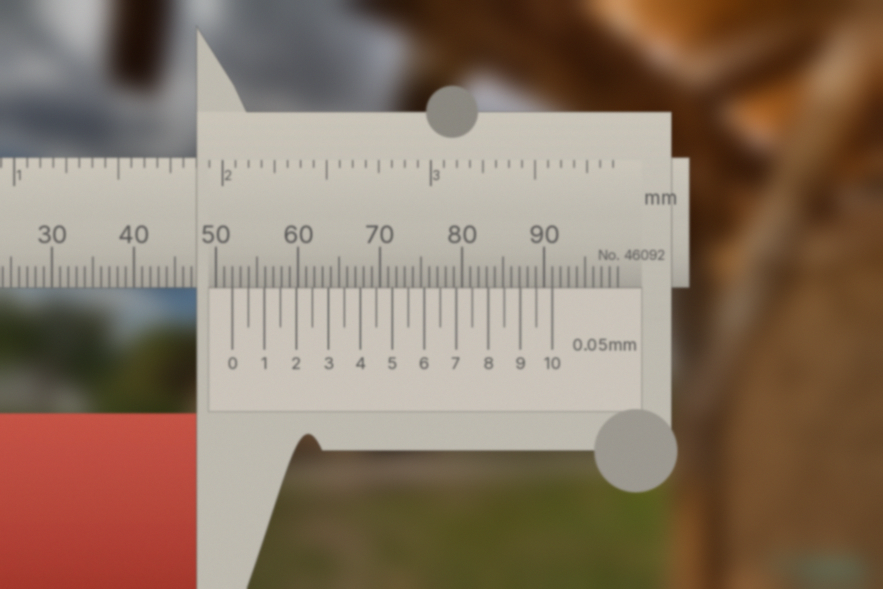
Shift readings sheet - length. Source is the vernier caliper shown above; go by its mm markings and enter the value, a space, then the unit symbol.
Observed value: 52.0 mm
